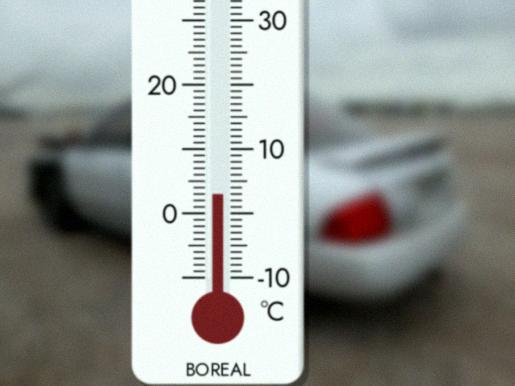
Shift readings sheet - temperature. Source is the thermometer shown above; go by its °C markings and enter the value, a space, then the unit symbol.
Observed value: 3 °C
